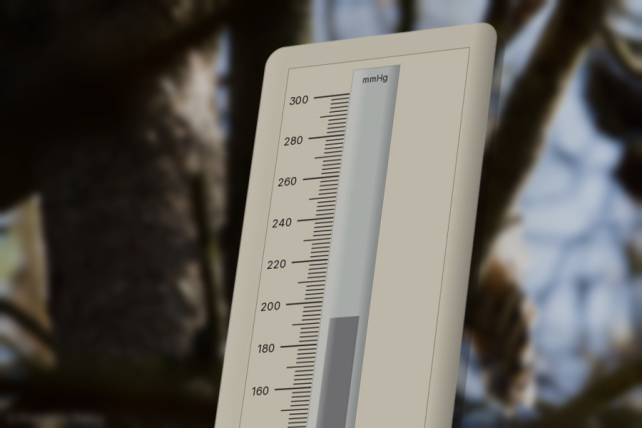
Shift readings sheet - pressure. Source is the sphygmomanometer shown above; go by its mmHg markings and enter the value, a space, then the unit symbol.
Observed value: 192 mmHg
